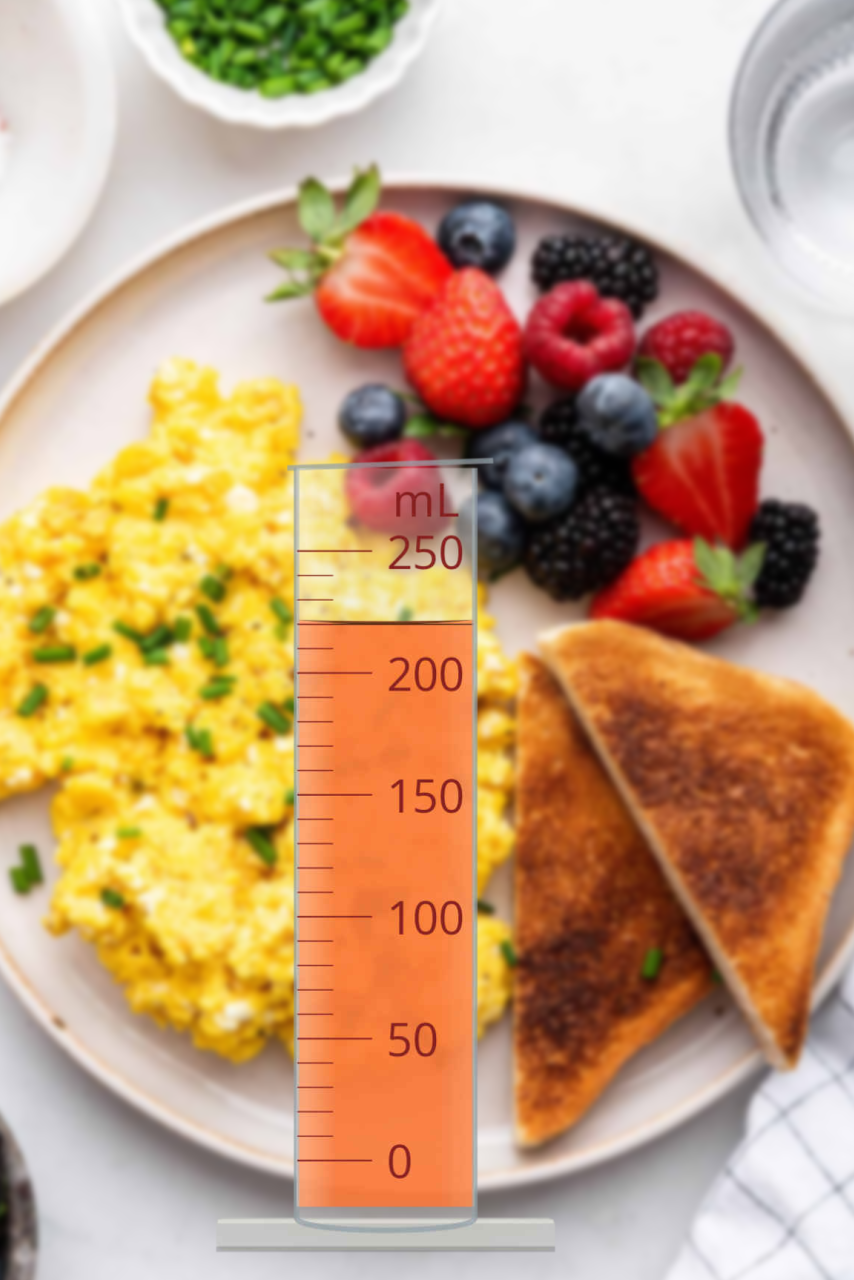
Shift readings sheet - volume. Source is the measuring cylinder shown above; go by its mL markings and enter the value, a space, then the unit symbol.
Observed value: 220 mL
